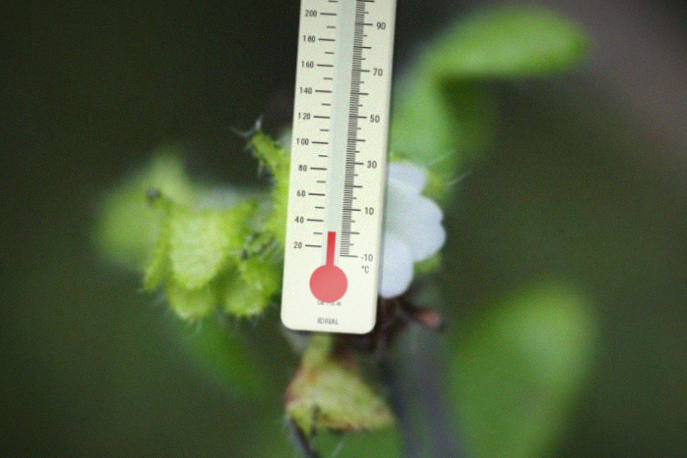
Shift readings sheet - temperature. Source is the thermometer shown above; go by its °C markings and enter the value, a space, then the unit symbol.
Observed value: 0 °C
